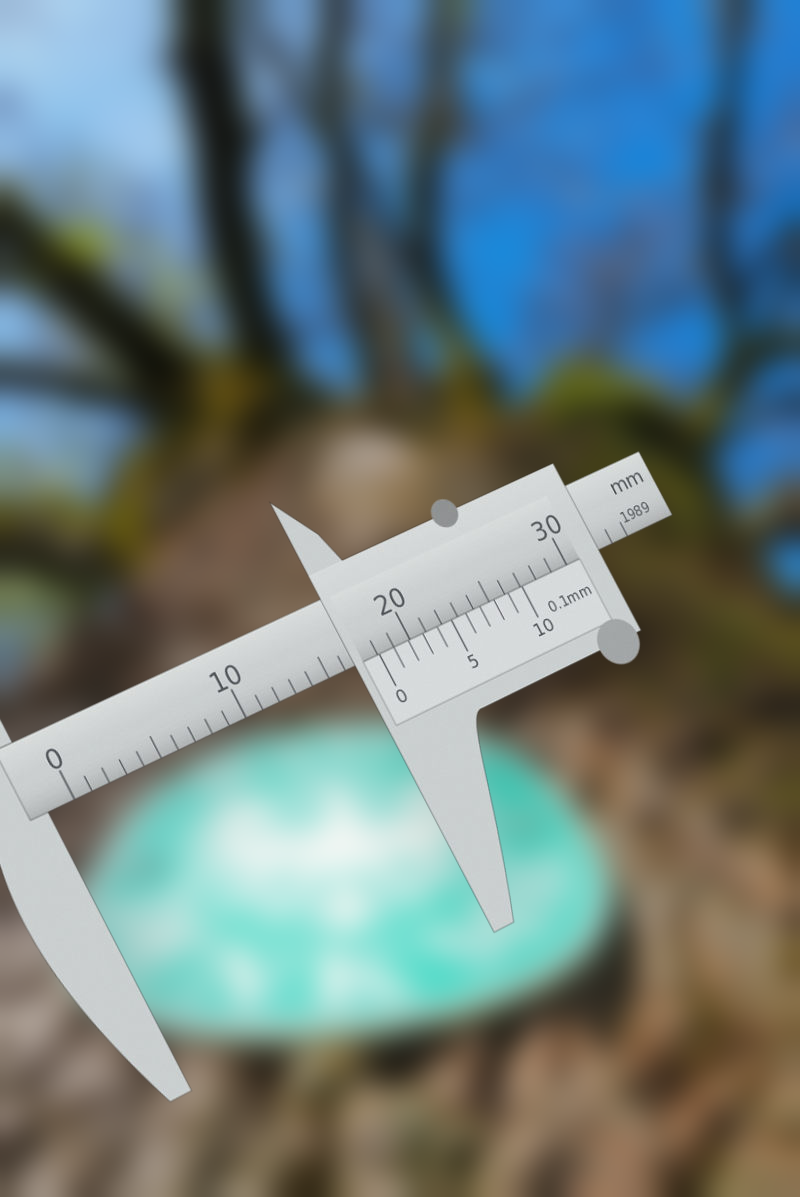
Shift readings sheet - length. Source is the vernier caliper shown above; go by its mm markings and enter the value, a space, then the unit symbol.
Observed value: 18.1 mm
